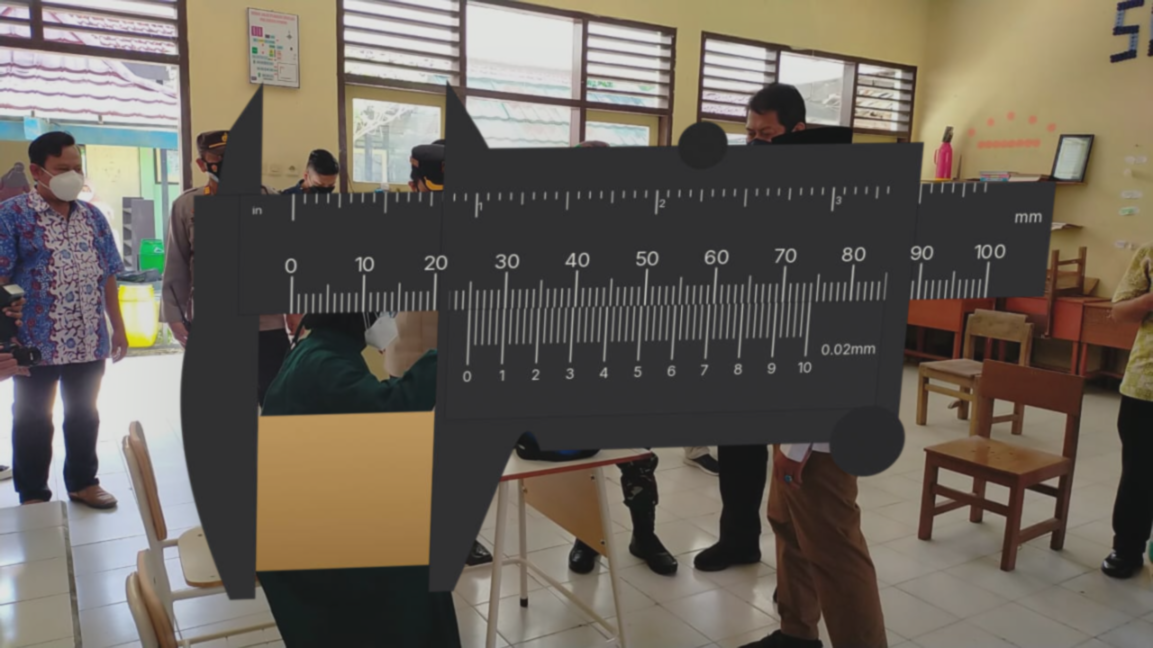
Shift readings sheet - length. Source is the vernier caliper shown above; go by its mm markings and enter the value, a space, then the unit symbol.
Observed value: 25.0 mm
